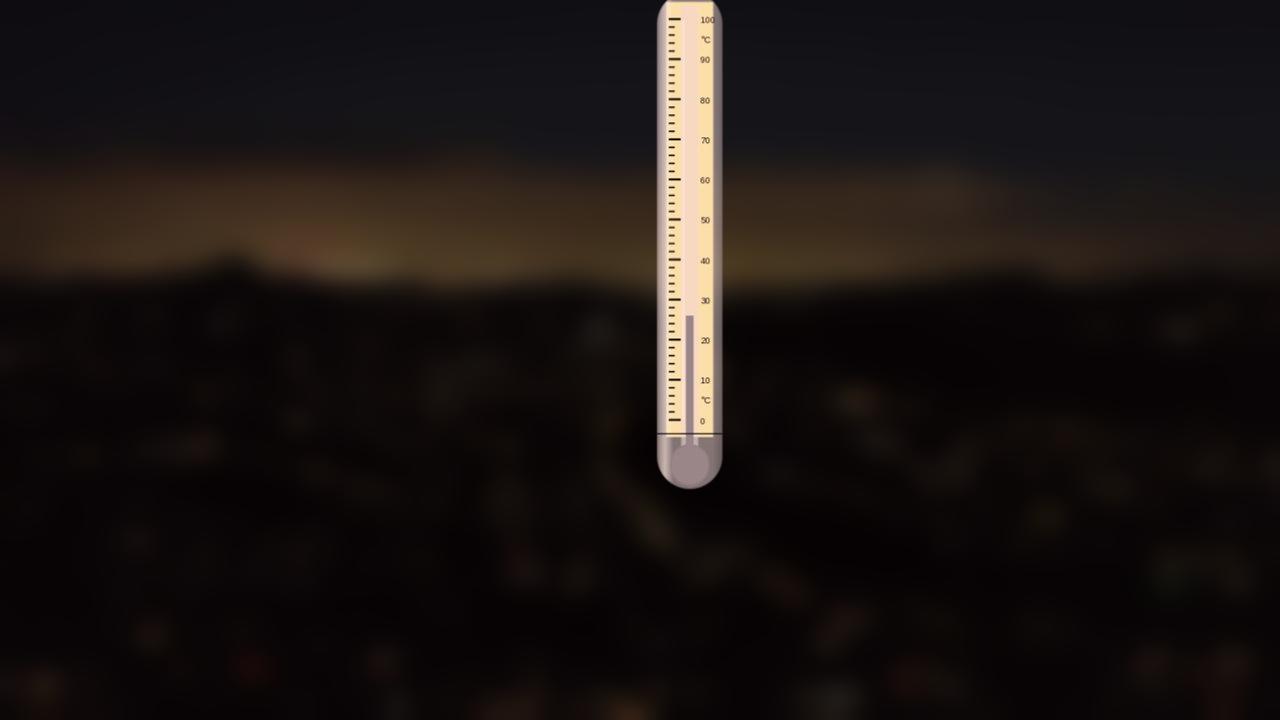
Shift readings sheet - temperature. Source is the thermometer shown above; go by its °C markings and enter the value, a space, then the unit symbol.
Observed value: 26 °C
